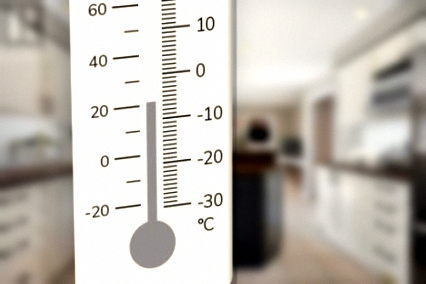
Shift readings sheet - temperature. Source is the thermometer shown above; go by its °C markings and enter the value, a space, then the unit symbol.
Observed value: -6 °C
